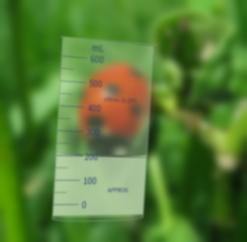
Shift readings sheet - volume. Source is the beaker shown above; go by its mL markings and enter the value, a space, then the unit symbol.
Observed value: 200 mL
